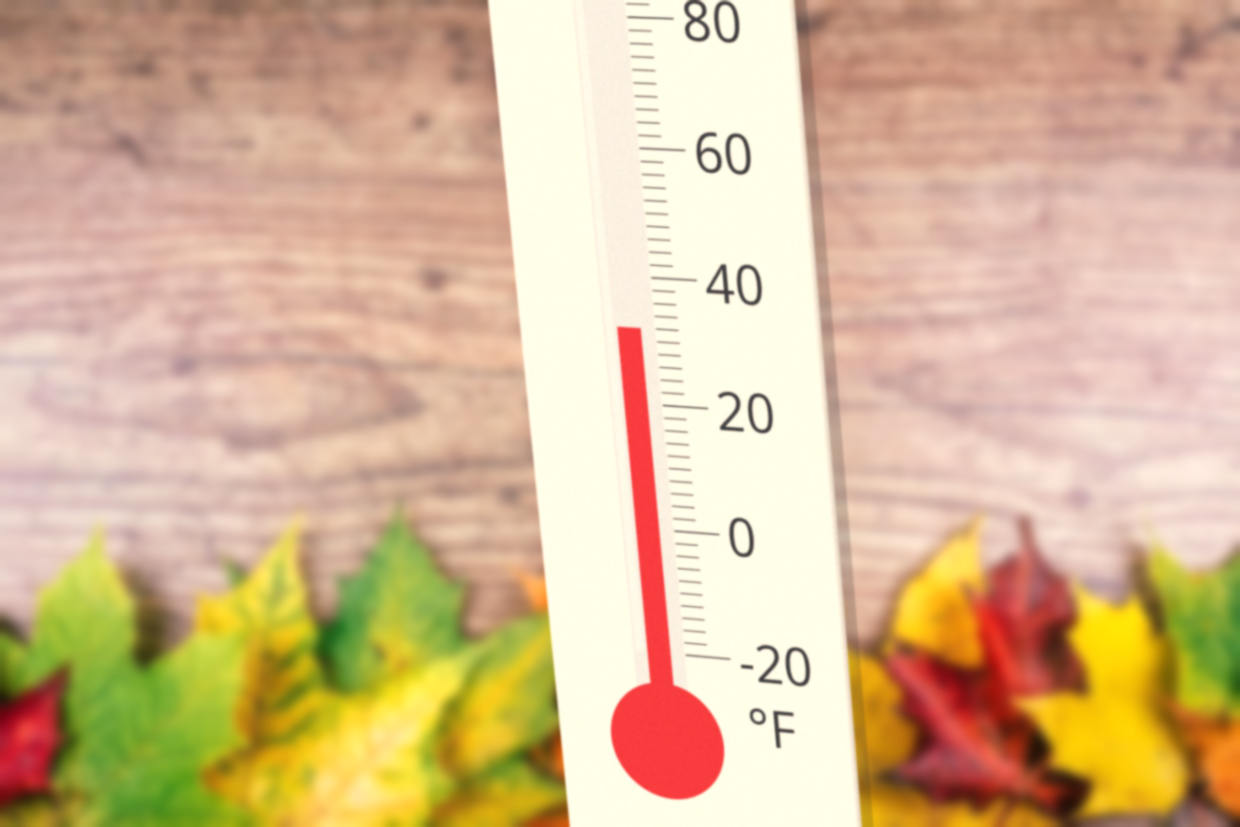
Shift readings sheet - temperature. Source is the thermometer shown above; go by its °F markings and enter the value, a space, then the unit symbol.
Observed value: 32 °F
